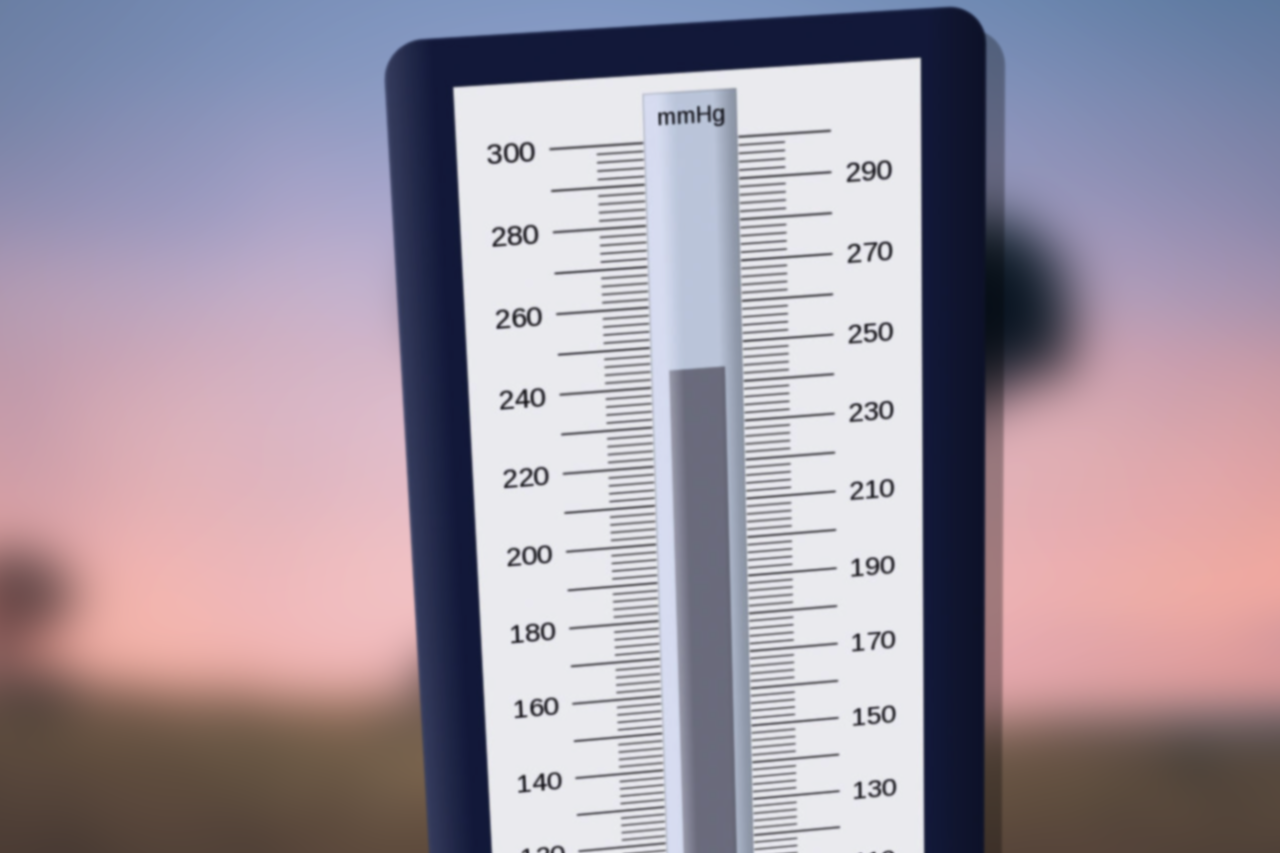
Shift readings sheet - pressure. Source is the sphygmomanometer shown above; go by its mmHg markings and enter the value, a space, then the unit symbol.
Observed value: 244 mmHg
